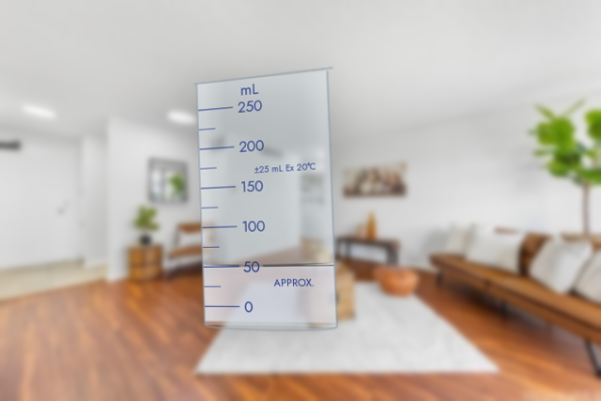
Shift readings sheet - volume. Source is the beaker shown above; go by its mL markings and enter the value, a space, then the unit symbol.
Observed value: 50 mL
